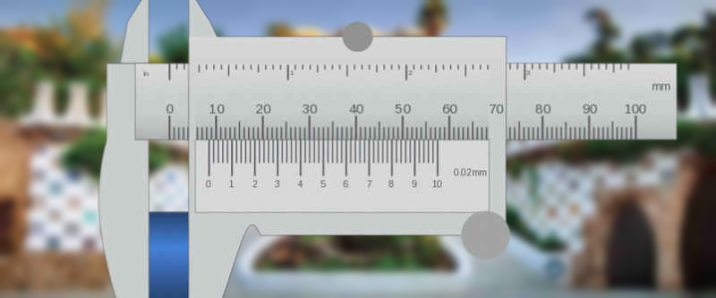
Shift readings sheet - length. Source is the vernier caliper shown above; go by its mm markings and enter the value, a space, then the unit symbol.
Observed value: 8.5 mm
